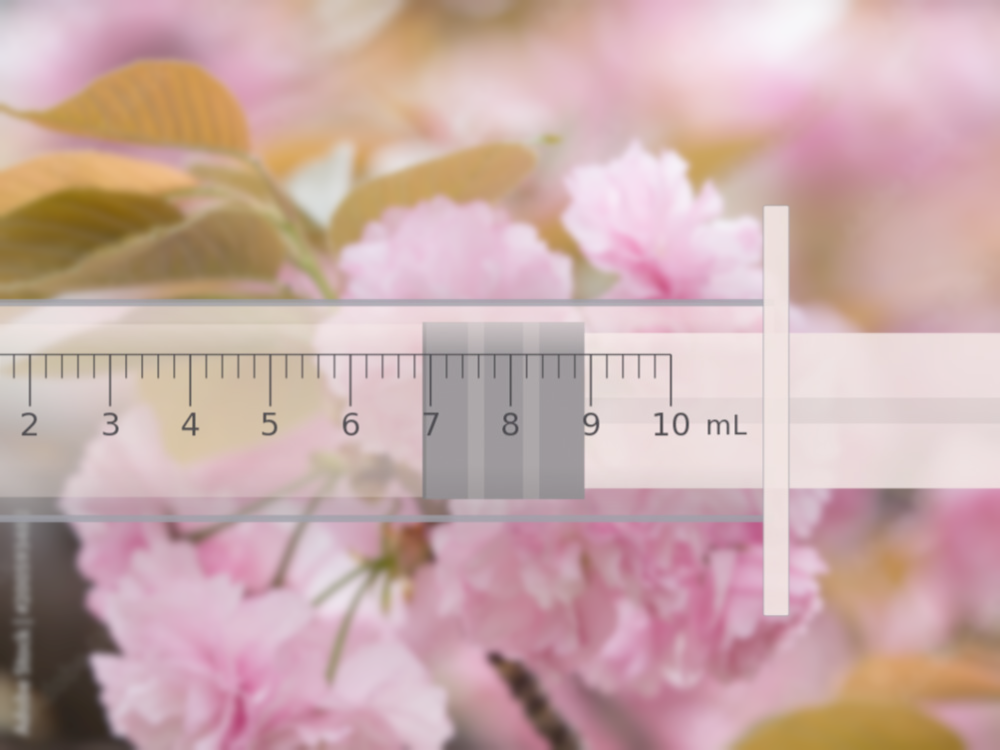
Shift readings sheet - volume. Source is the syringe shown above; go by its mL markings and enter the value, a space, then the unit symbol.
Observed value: 6.9 mL
